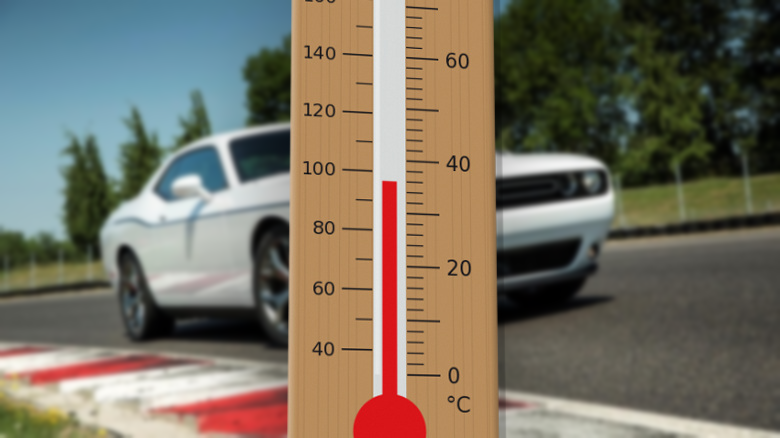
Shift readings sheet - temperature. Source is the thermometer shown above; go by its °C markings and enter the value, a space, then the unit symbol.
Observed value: 36 °C
